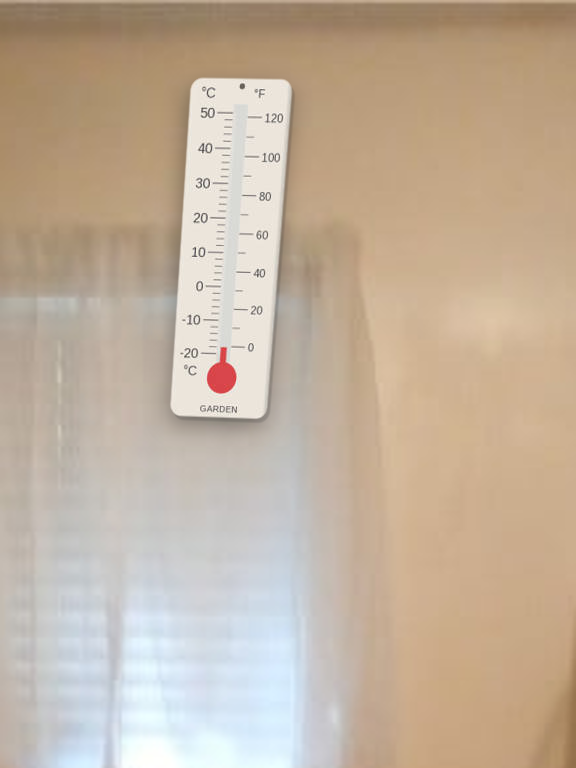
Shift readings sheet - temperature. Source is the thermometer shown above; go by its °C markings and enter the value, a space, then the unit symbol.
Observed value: -18 °C
